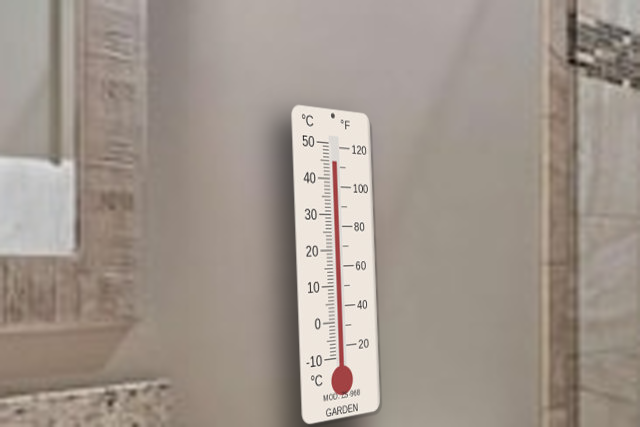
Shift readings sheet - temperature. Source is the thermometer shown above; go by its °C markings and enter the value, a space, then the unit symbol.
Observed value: 45 °C
